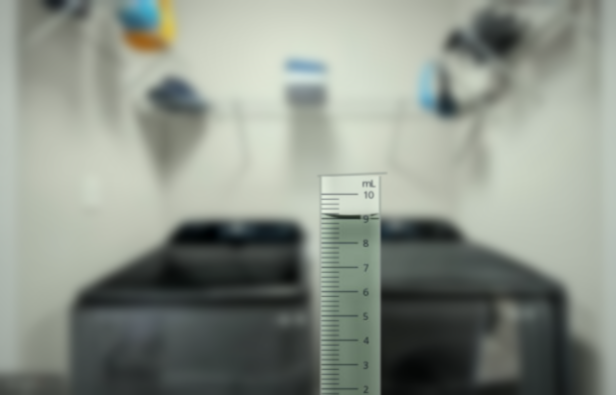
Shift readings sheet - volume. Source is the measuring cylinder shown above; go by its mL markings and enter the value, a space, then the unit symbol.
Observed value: 9 mL
